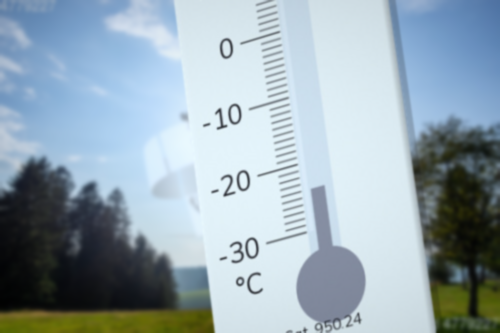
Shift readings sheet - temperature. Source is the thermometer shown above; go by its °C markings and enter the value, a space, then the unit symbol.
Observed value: -24 °C
